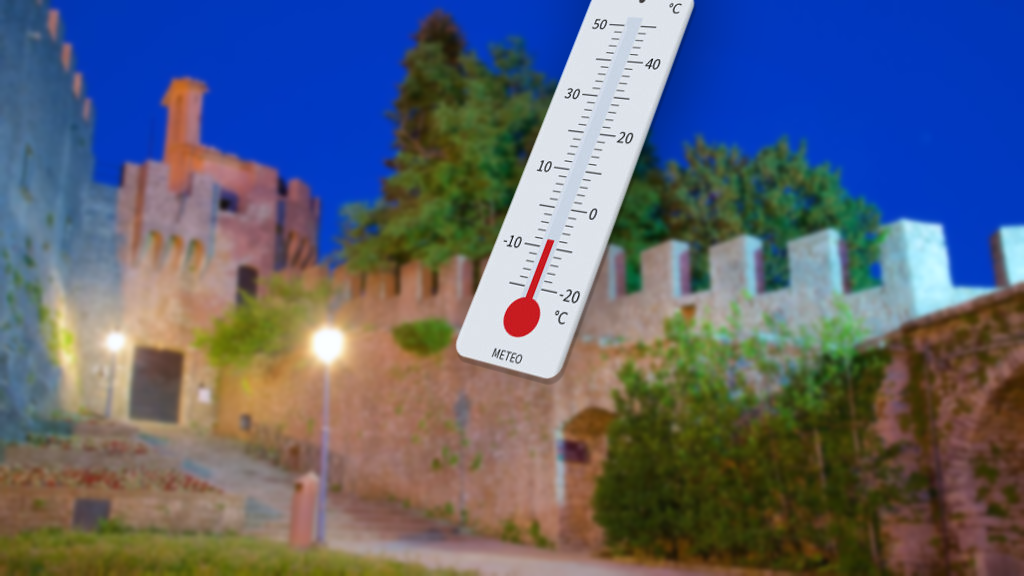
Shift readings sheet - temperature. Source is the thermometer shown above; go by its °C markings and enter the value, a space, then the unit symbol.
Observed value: -8 °C
